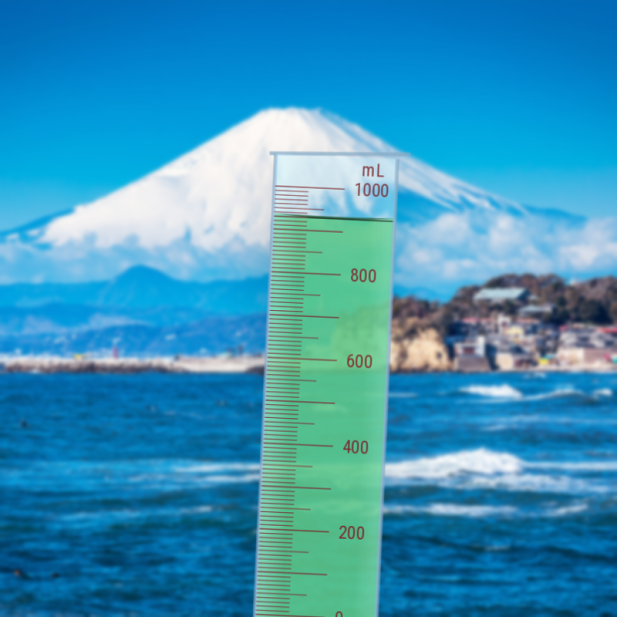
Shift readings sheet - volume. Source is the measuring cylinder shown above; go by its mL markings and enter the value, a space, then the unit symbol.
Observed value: 930 mL
